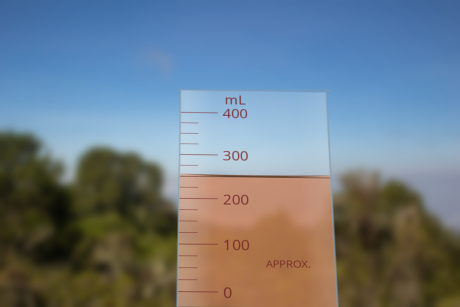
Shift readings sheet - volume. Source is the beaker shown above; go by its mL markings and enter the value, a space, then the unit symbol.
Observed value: 250 mL
